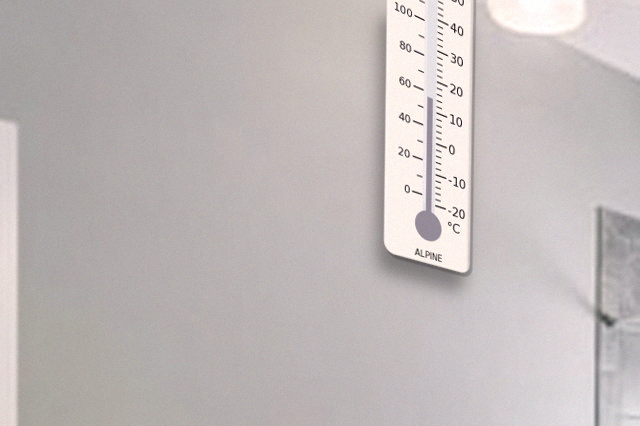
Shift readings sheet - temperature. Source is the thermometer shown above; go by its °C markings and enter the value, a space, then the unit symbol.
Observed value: 14 °C
